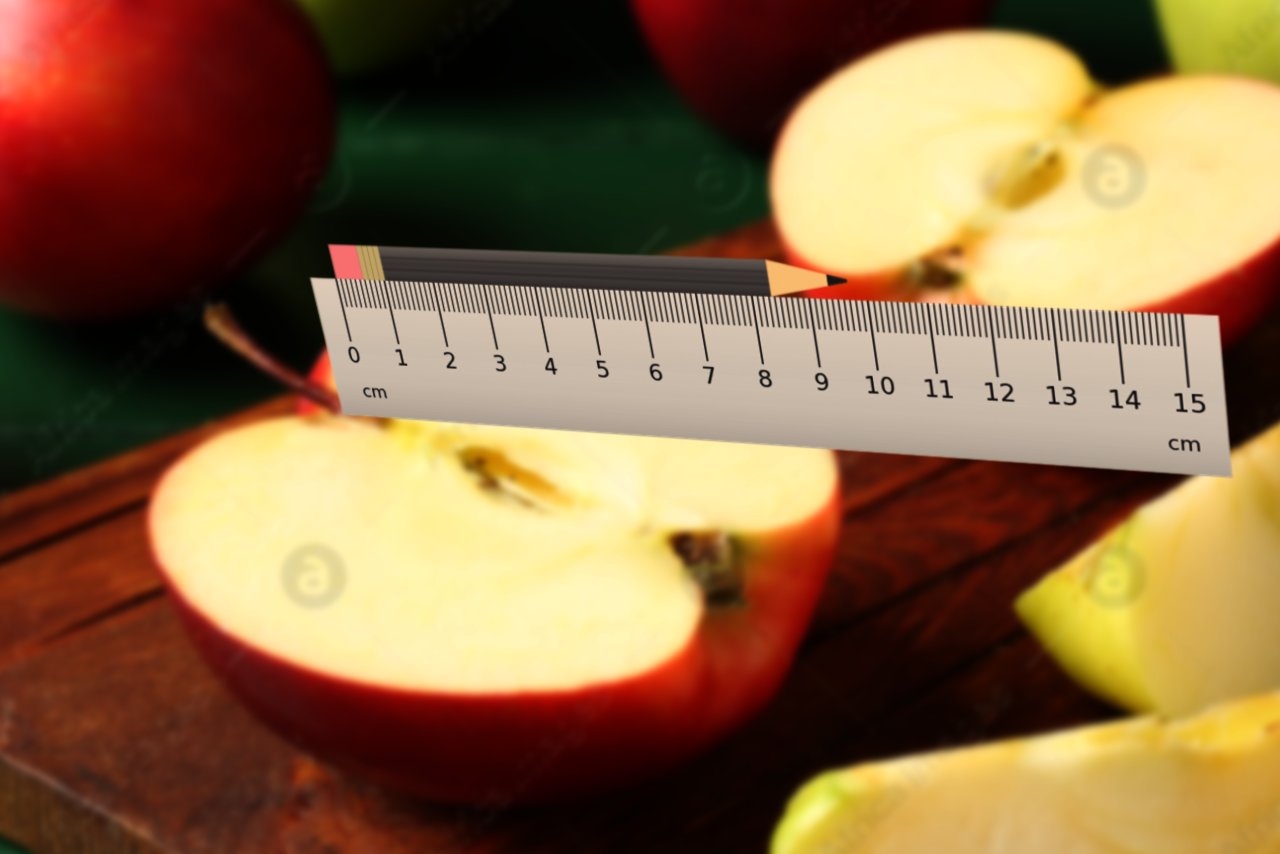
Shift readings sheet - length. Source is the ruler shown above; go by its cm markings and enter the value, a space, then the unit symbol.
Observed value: 9.7 cm
